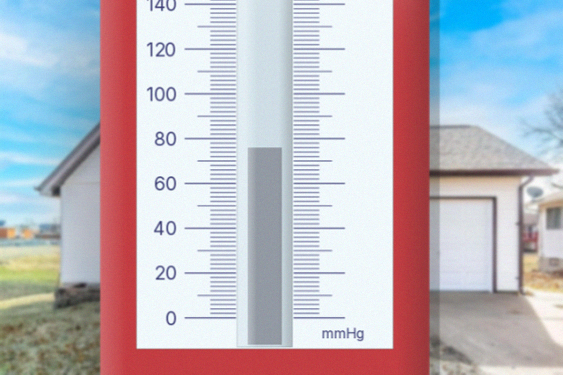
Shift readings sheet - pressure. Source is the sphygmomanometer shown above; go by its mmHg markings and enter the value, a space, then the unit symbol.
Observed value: 76 mmHg
